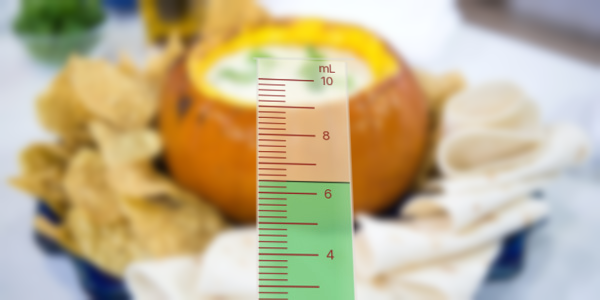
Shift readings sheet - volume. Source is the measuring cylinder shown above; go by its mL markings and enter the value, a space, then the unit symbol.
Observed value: 6.4 mL
